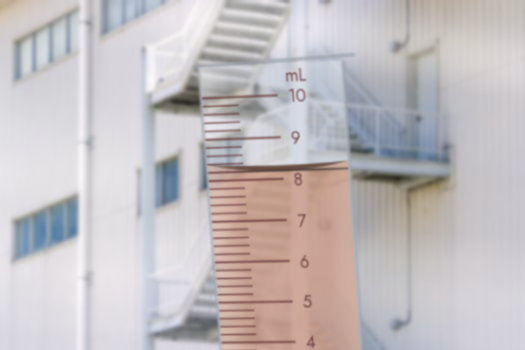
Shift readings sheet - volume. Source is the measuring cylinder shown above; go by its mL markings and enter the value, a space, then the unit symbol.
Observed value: 8.2 mL
